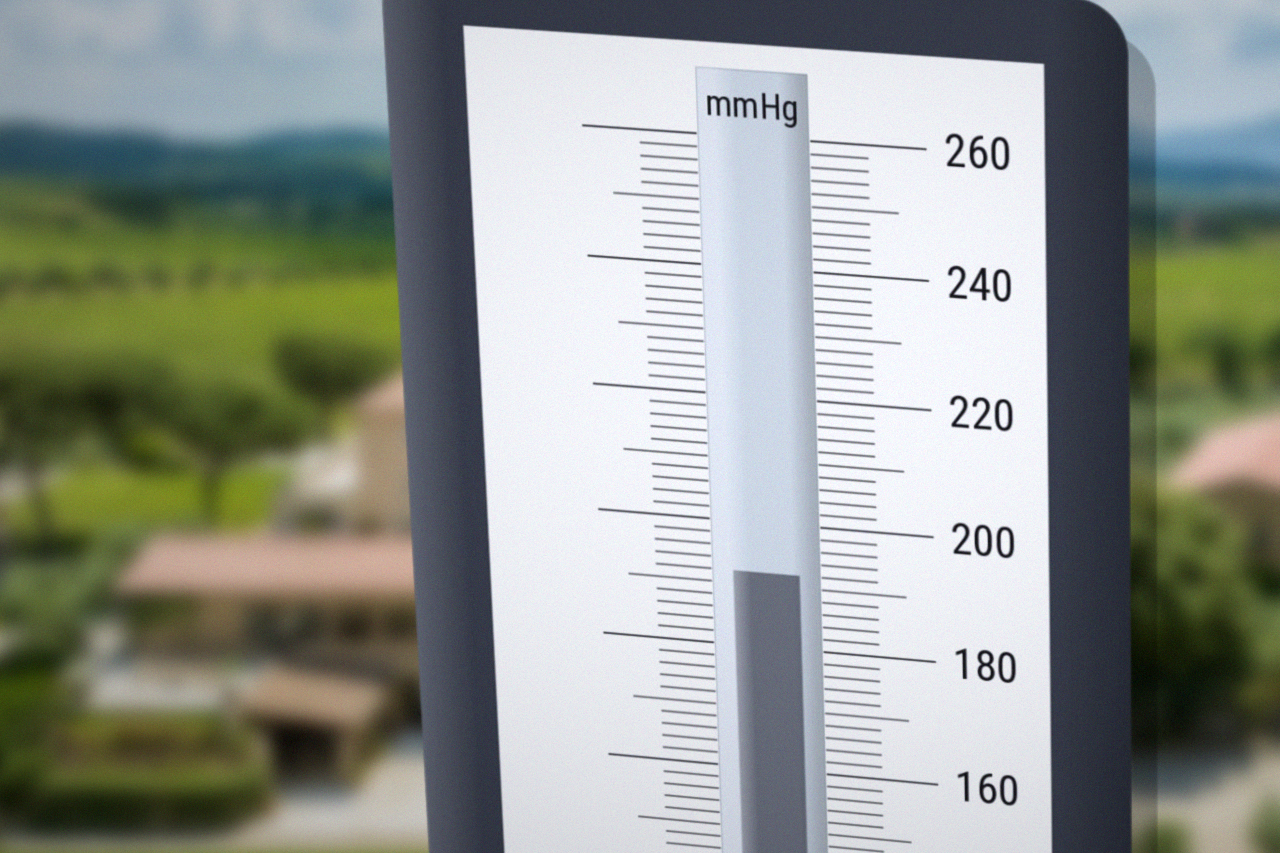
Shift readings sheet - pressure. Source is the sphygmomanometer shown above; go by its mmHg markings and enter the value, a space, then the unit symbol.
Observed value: 192 mmHg
